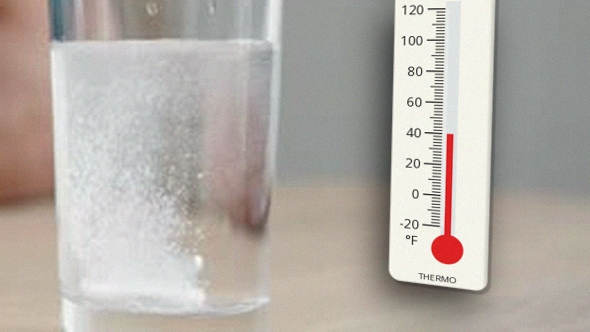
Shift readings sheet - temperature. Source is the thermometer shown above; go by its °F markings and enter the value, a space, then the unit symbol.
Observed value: 40 °F
